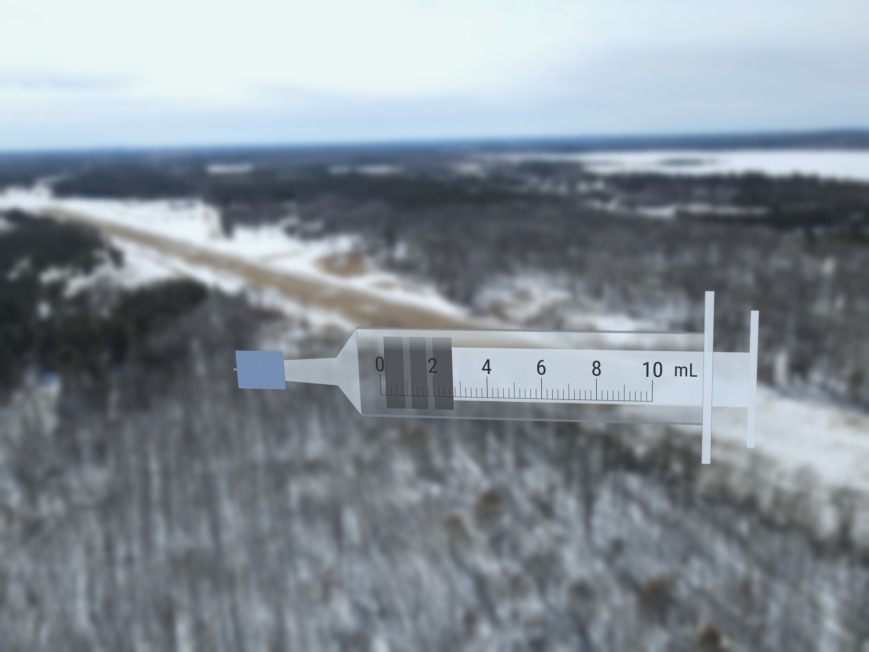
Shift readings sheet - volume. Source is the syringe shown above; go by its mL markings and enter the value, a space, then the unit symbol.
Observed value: 0.2 mL
